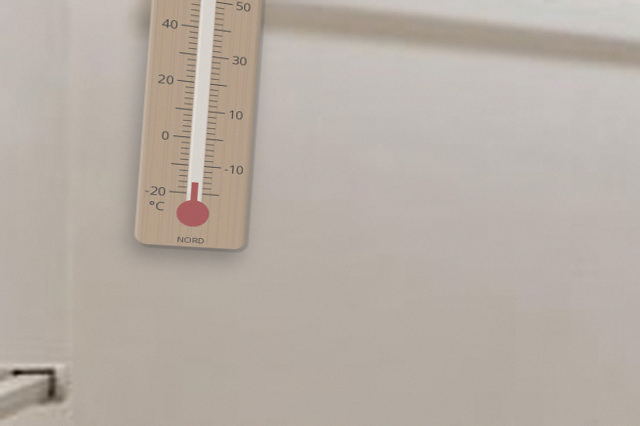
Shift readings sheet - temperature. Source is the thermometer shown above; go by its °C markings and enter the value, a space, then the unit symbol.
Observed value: -16 °C
